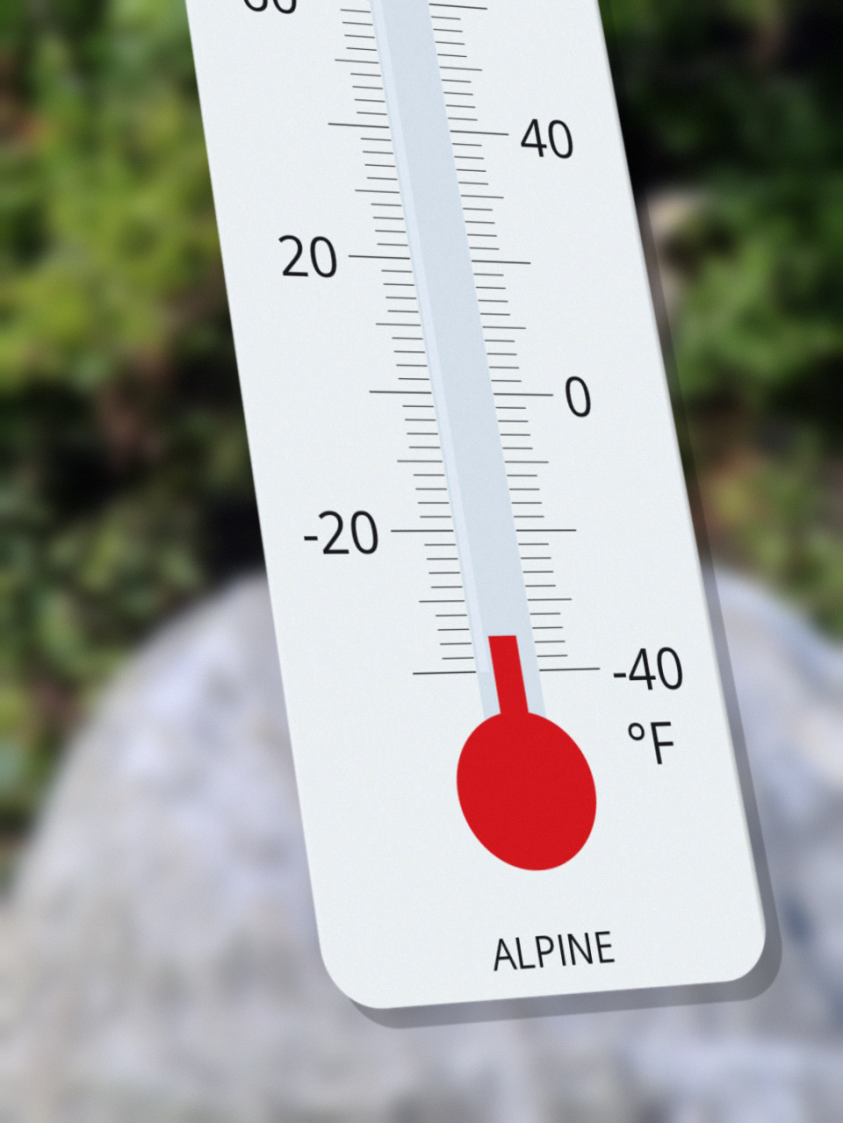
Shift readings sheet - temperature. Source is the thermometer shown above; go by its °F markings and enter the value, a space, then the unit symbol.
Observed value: -35 °F
